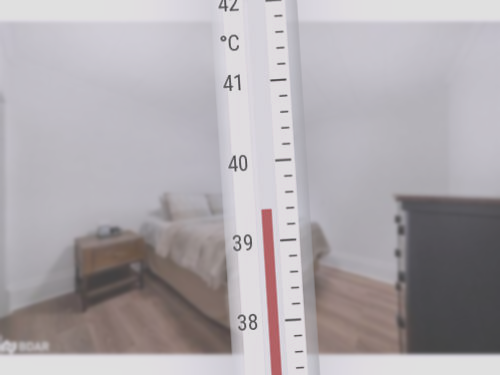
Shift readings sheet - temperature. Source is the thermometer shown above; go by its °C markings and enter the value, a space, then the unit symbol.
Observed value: 39.4 °C
